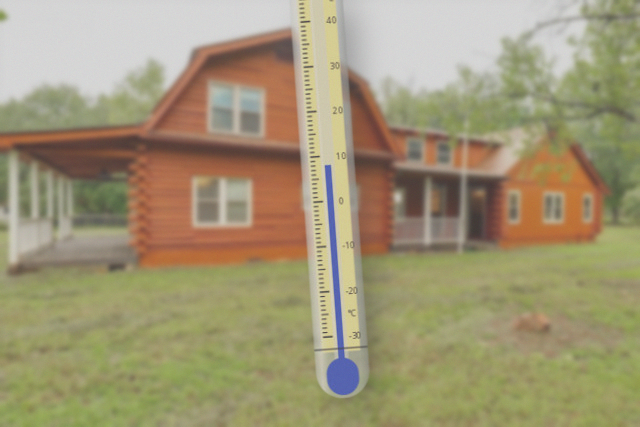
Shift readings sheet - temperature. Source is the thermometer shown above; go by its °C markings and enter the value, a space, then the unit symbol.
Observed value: 8 °C
